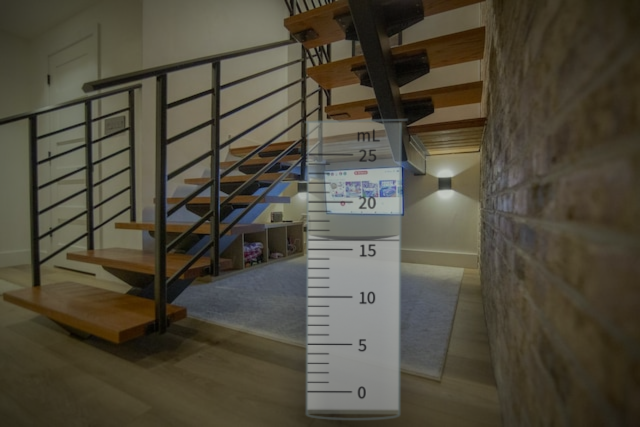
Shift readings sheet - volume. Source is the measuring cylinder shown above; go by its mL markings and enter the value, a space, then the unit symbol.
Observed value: 16 mL
